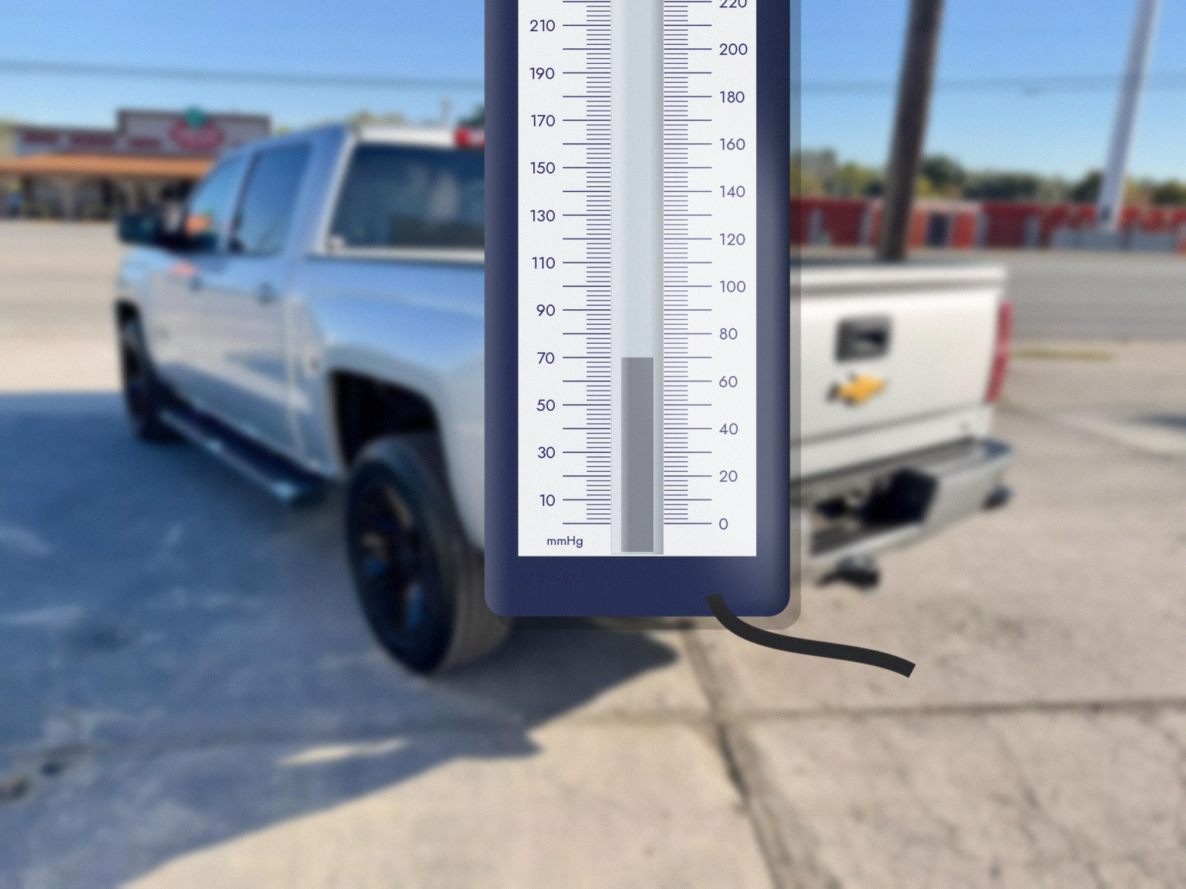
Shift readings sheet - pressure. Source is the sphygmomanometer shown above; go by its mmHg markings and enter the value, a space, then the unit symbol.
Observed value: 70 mmHg
